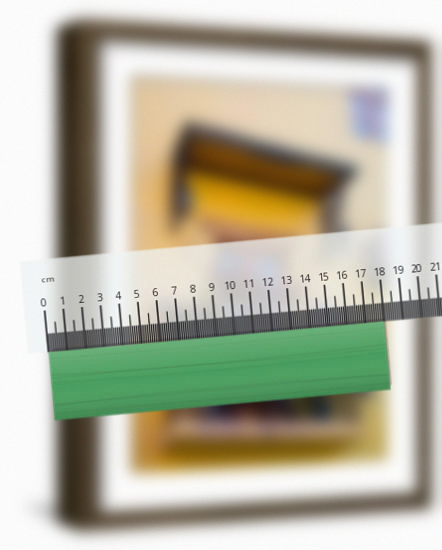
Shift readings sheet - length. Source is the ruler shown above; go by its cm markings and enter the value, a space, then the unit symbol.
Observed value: 18 cm
